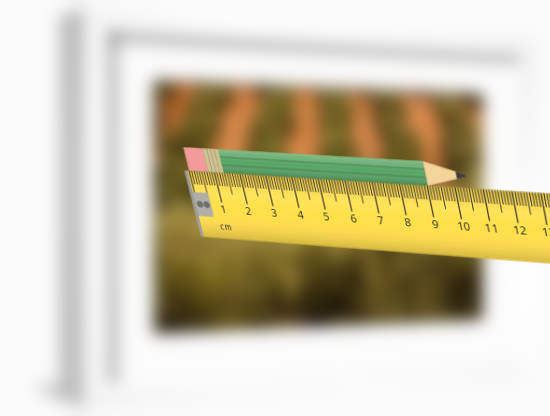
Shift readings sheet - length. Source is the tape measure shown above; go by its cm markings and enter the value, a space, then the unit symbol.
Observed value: 10.5 cm
